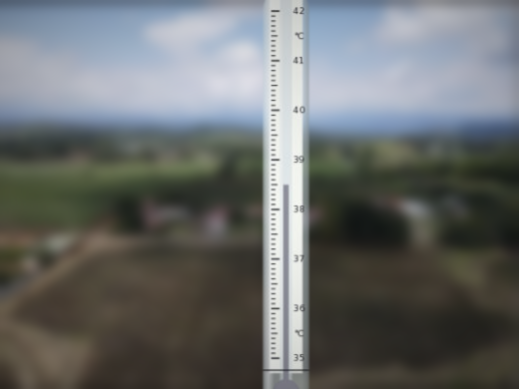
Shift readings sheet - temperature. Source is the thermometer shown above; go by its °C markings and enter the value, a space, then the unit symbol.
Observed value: 38.5 °C
